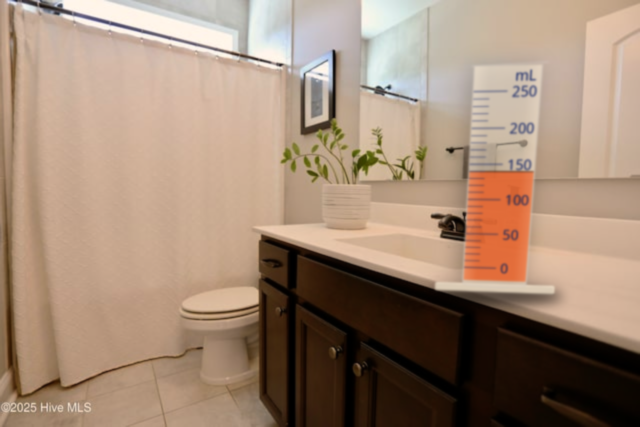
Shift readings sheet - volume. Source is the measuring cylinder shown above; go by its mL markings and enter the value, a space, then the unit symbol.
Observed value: 140 mL
